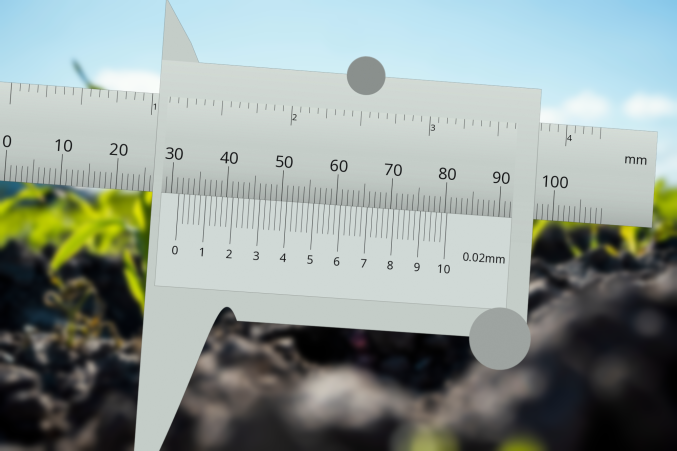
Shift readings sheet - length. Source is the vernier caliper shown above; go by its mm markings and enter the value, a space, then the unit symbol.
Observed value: 31.4 mm
